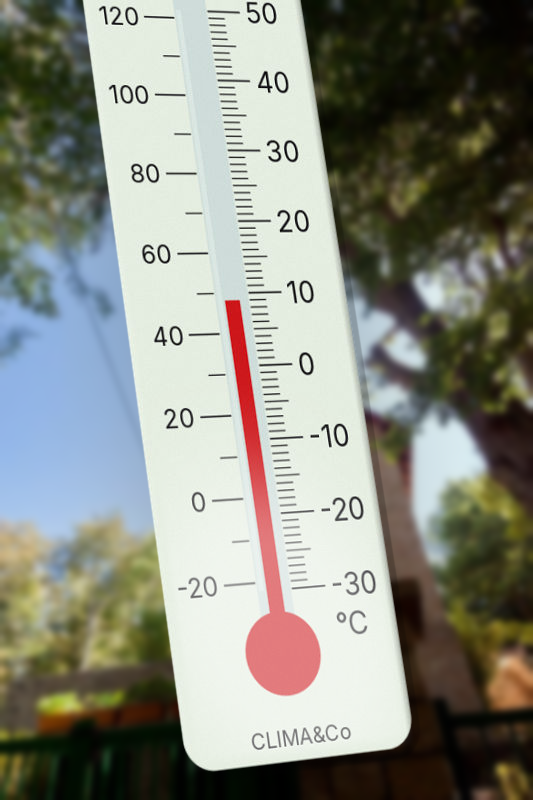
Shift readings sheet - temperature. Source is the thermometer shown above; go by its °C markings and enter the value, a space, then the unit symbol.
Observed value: 9 °C
